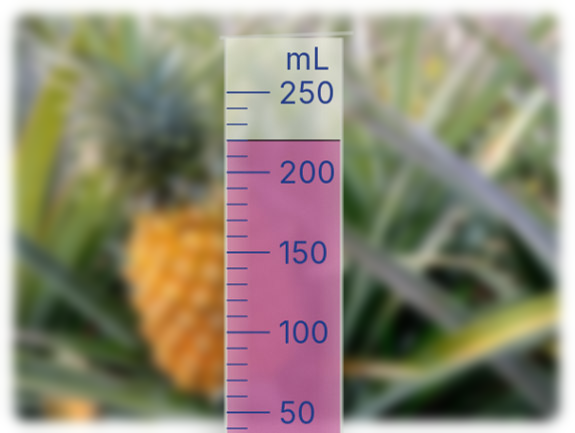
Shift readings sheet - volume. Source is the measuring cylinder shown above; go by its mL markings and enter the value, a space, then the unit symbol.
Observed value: 220 mL
